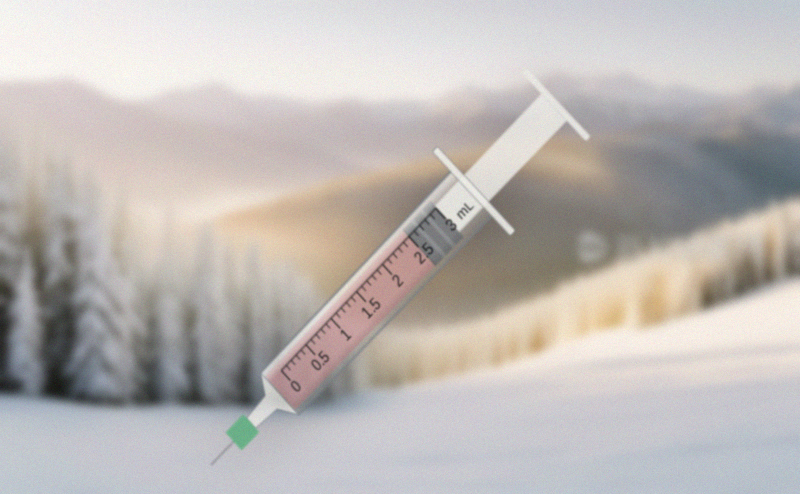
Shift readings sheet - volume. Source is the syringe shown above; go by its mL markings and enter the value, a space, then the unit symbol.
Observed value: 2.5 mL
